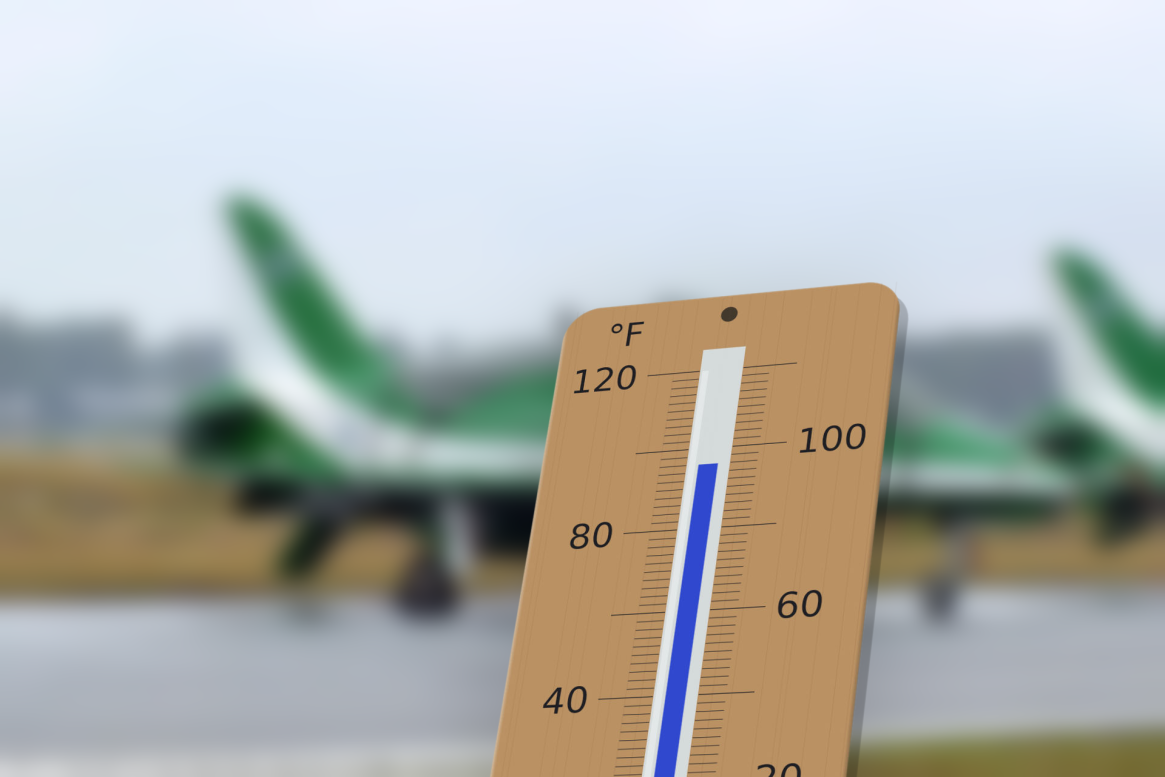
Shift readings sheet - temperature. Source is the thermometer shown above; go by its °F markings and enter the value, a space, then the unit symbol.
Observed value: 96 °F
